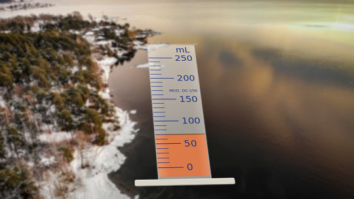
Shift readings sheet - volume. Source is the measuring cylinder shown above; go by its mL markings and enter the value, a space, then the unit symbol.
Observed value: 70 mL
